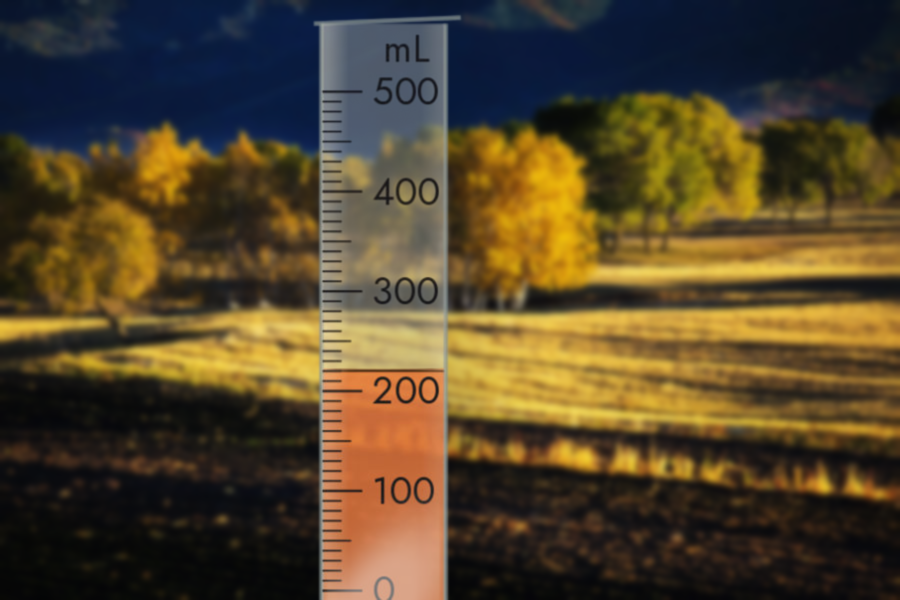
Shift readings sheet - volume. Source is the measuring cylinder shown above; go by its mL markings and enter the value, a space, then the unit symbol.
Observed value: 220 mL
